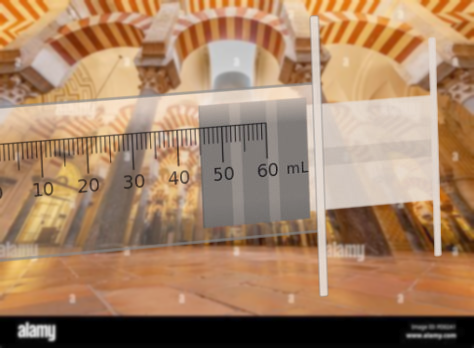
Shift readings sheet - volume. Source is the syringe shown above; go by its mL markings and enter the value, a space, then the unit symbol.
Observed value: 45 mL
